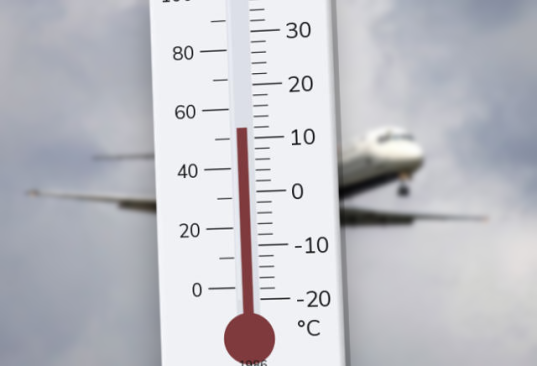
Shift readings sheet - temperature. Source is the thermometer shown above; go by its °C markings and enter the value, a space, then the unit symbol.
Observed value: 12 °C
